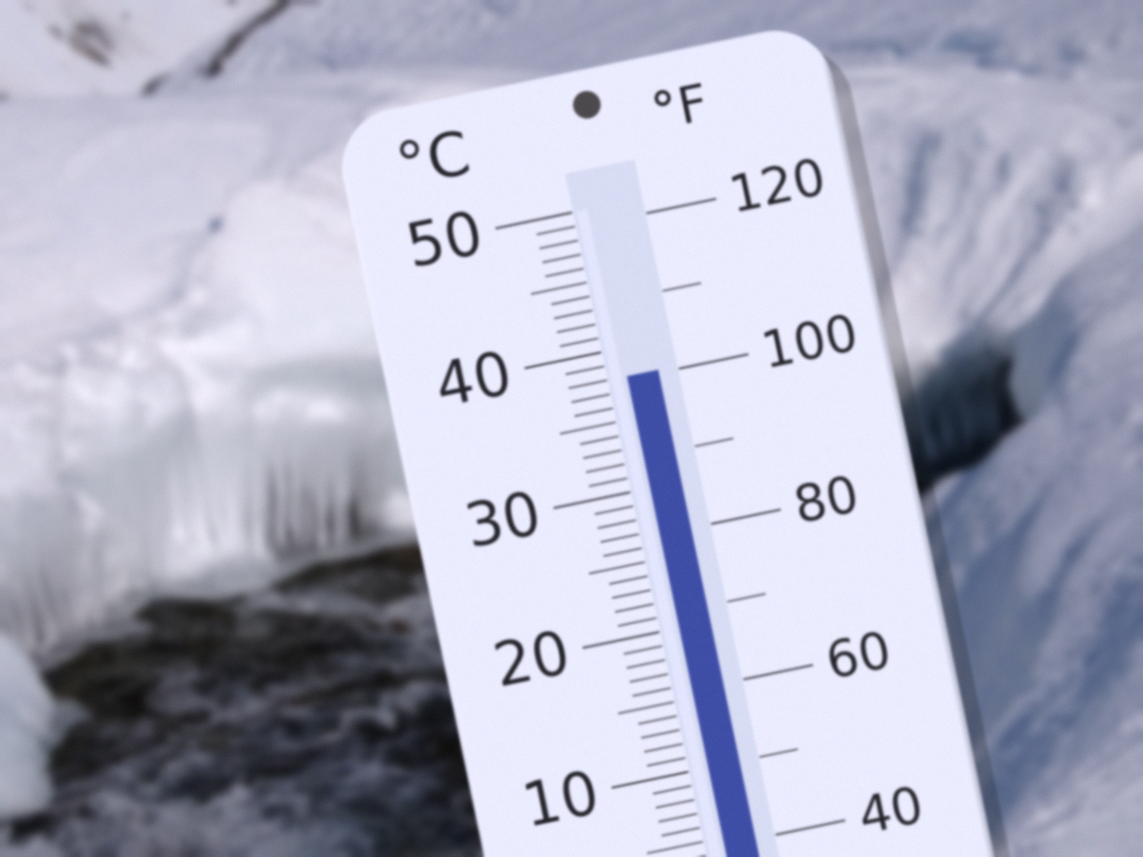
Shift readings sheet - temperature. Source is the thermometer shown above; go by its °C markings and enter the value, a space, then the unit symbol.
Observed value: 38 °C
